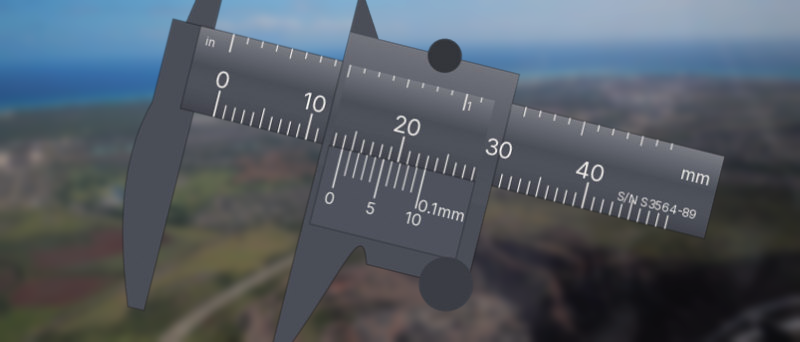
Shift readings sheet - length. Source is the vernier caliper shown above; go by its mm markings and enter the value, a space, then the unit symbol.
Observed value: 14.0 mm
